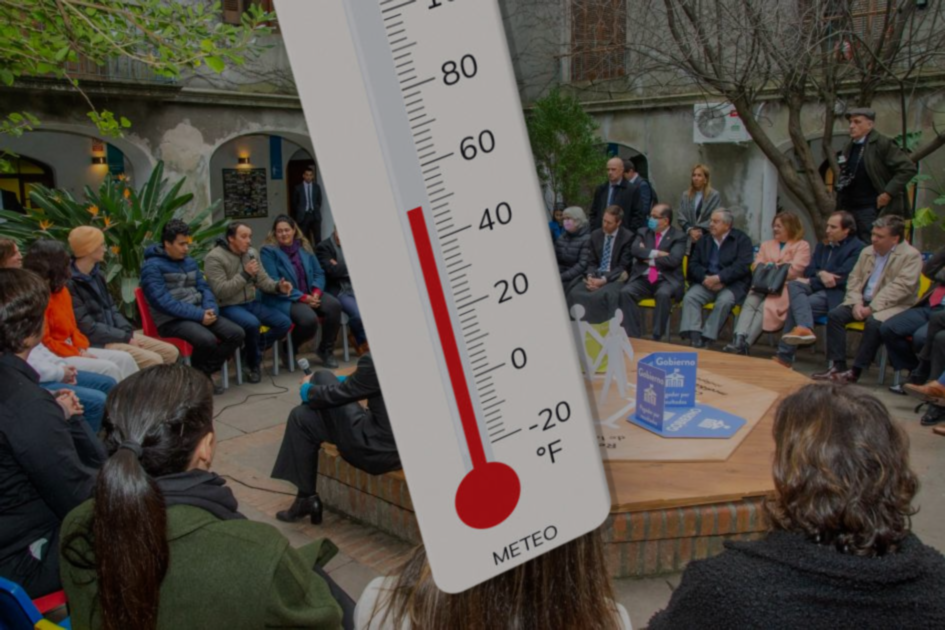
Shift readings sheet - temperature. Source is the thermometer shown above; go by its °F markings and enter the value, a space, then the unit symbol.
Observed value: 50 °F
